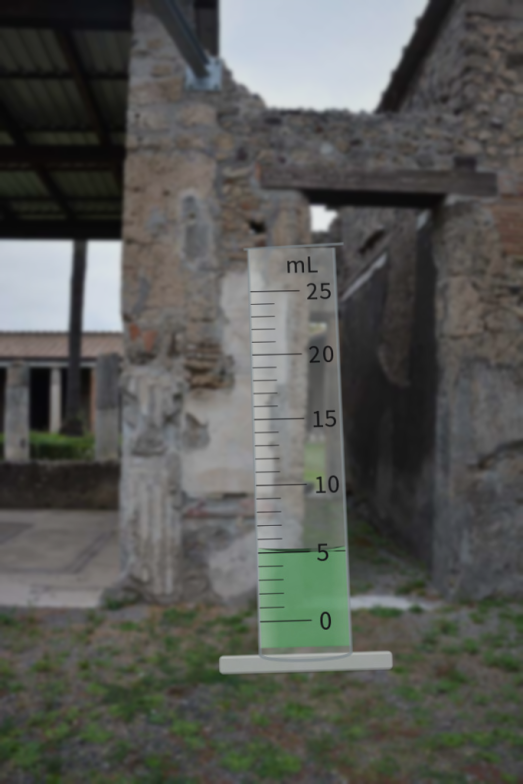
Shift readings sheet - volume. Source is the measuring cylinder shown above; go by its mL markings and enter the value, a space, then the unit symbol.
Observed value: 5 mL
